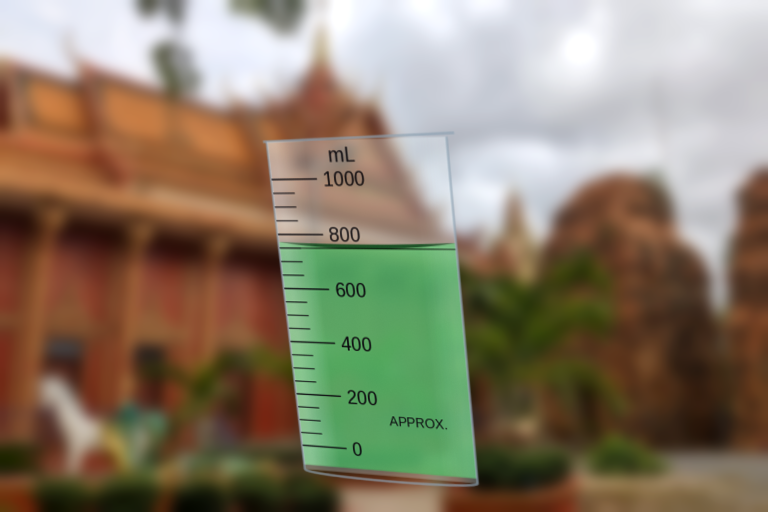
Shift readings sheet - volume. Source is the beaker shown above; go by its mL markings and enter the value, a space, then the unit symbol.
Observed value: 750 mL
